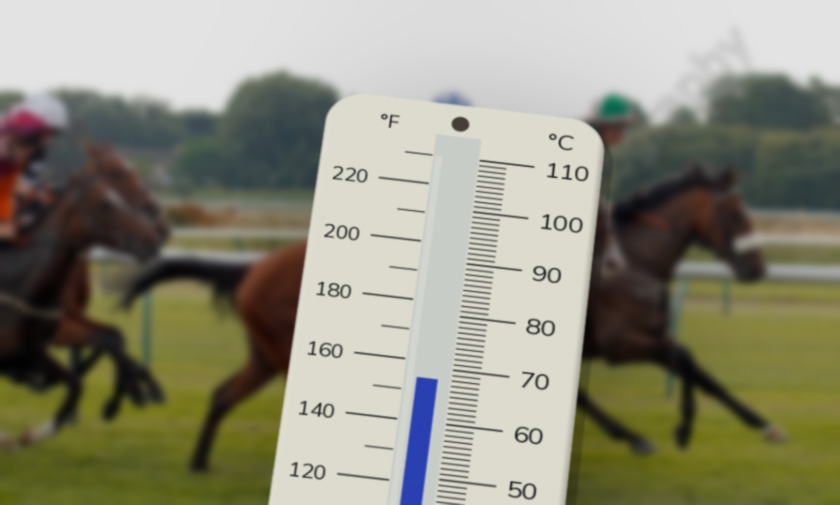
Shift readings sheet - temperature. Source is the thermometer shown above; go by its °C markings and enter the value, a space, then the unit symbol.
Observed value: 68 °C
